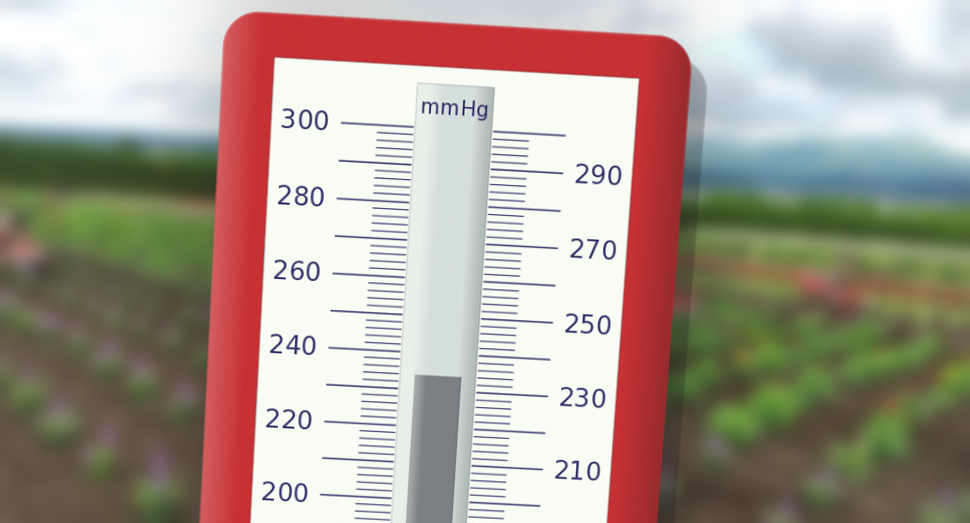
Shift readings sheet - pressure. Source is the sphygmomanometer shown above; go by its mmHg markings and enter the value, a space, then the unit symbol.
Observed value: 234 mmHg
